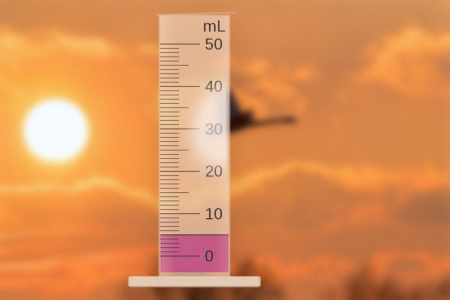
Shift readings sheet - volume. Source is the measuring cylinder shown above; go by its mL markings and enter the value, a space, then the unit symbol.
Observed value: 5 mL
